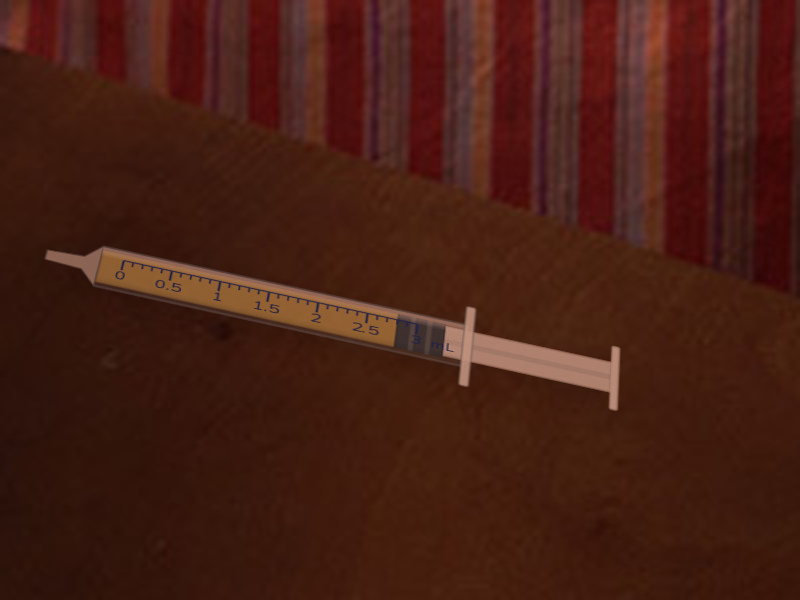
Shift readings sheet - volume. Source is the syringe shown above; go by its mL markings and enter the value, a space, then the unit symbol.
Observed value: 2.8 mL
